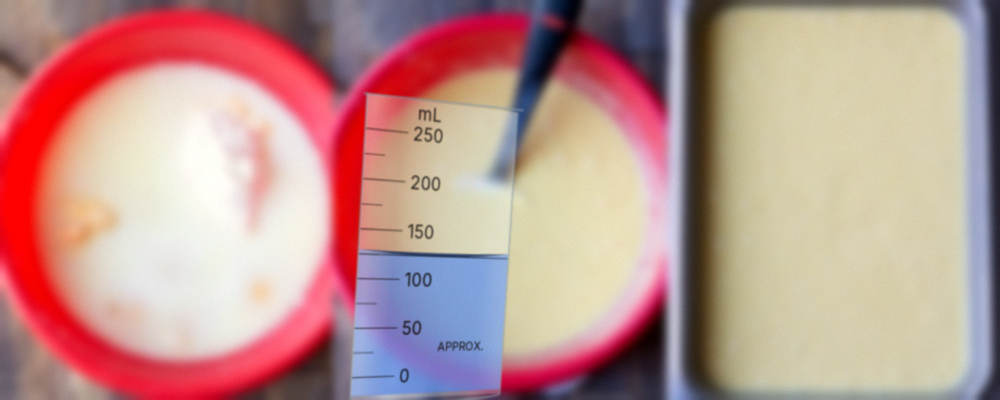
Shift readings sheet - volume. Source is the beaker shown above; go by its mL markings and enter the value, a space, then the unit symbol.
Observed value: 125 mL
